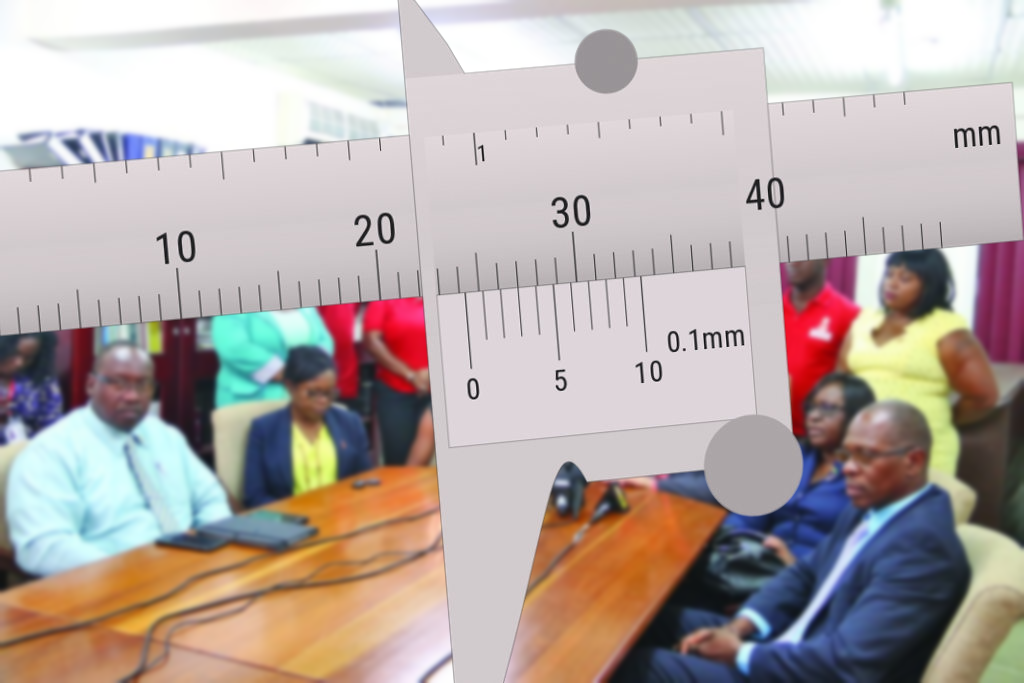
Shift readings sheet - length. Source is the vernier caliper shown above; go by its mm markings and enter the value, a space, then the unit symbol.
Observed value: 24.3 mm
